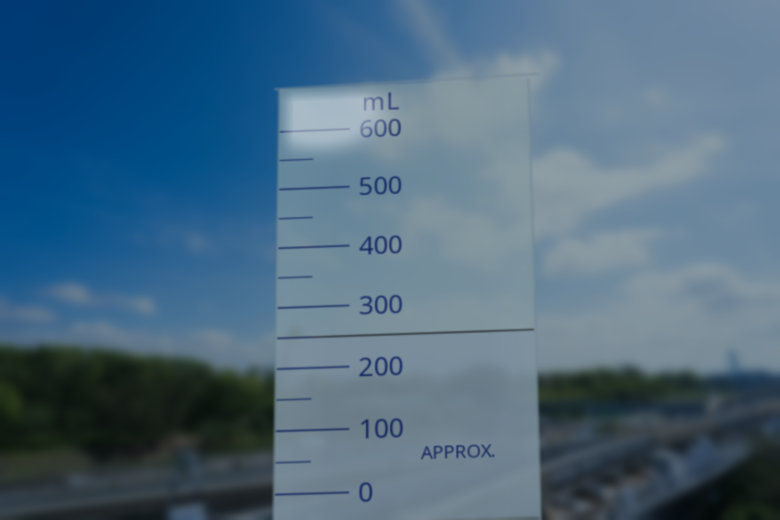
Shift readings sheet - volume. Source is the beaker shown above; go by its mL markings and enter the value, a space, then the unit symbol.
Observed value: 250 mL
